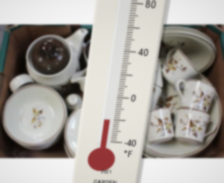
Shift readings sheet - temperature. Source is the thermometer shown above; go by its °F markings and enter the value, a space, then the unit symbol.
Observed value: -20 °F
